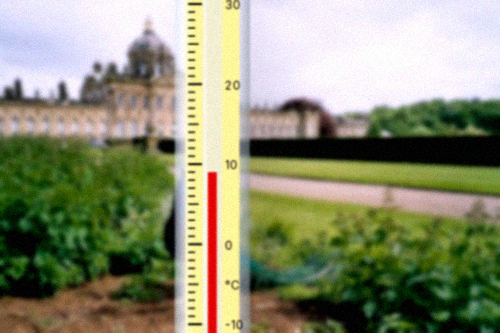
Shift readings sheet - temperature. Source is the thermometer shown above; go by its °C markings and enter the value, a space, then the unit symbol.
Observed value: 9 °C
